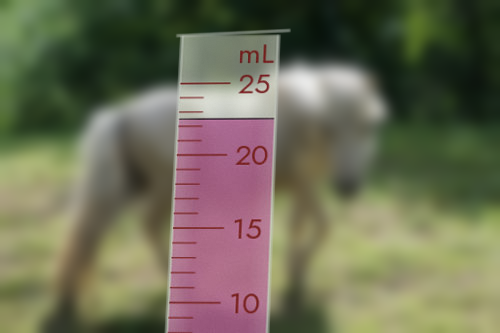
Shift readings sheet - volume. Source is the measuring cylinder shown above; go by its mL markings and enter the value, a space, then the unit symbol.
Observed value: 22.5 mL
